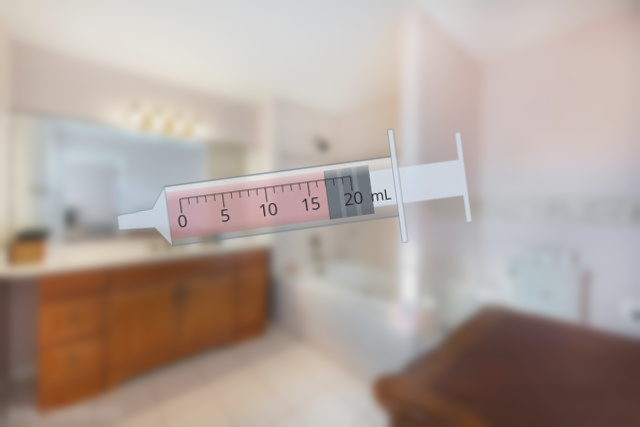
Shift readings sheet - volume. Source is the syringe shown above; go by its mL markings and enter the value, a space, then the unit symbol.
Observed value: 17 mL
